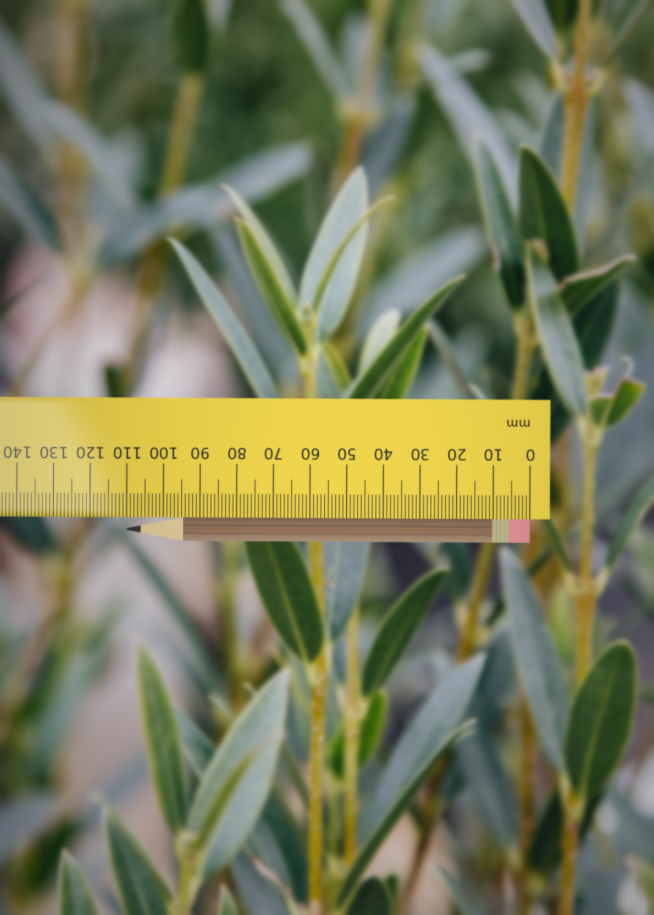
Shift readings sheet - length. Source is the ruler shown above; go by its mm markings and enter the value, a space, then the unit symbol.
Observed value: 110 mm
